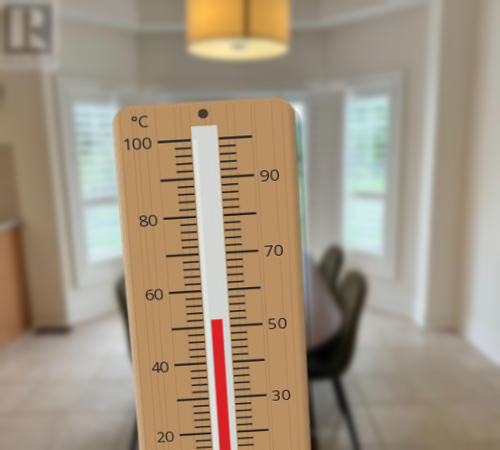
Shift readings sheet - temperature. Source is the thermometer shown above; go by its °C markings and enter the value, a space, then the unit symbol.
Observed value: 52 °C
